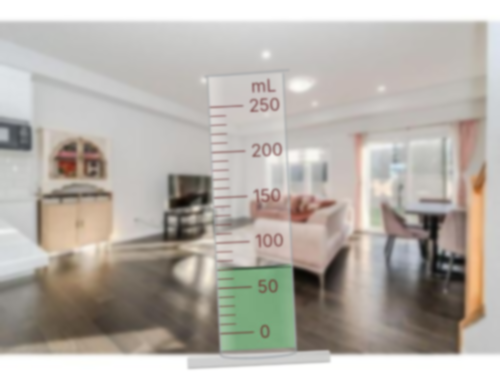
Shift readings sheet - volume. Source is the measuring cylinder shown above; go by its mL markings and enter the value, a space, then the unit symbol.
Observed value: 70 mL
